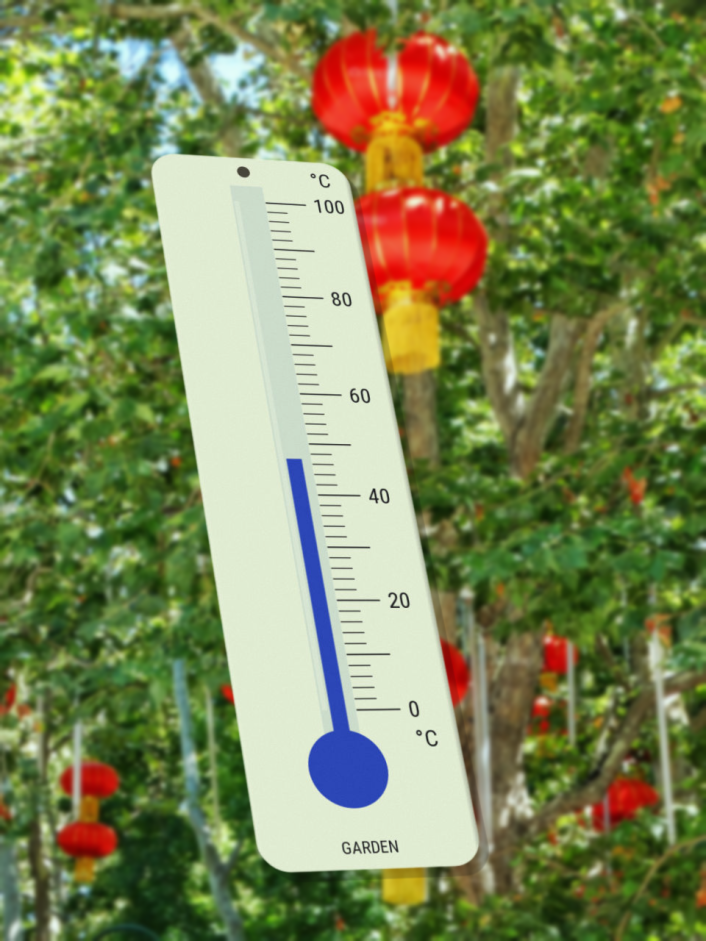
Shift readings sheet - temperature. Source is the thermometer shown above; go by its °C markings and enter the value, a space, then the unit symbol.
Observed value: 47 °C
